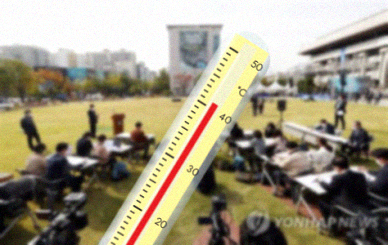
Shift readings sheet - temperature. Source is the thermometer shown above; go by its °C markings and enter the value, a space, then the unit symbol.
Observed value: 41 °C
